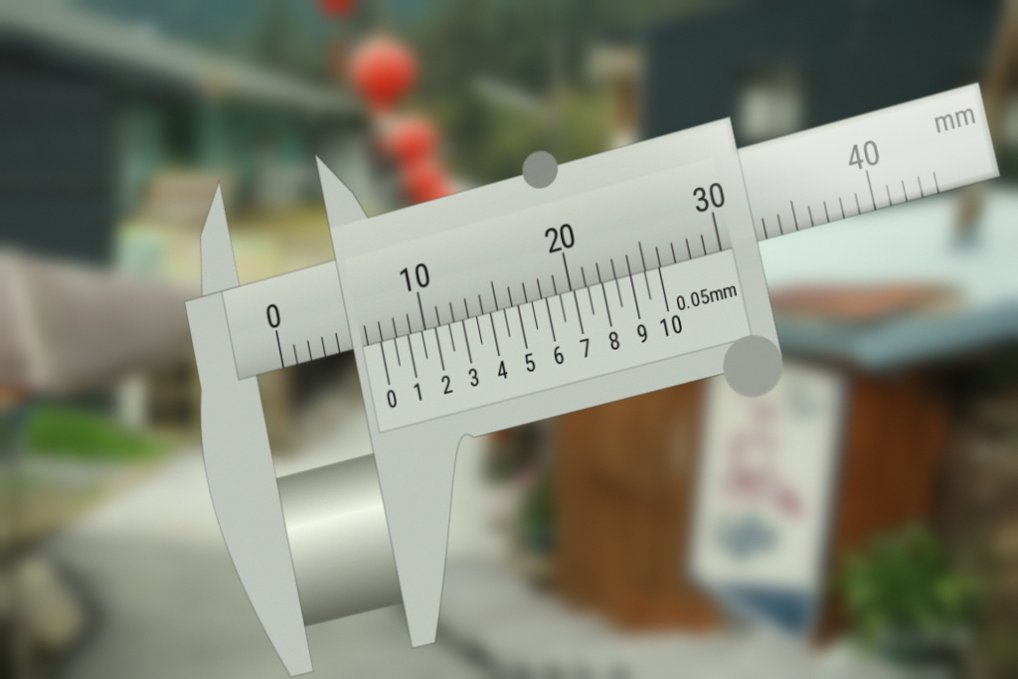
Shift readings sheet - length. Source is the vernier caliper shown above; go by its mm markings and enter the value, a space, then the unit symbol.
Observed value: 6.9 mm
